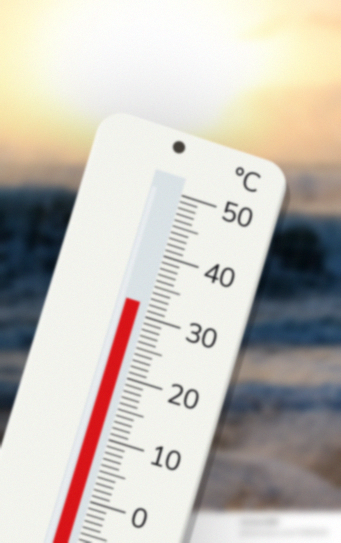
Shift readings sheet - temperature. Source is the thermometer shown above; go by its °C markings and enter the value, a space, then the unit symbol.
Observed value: 32 °C
